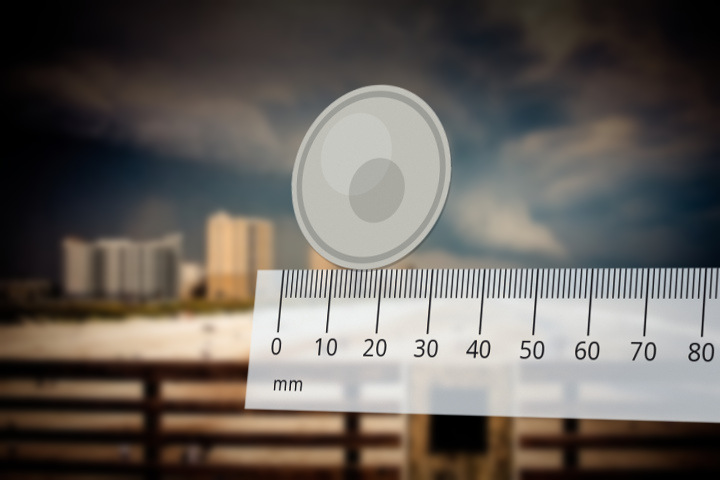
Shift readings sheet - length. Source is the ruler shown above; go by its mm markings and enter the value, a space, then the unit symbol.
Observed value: 32 mm
